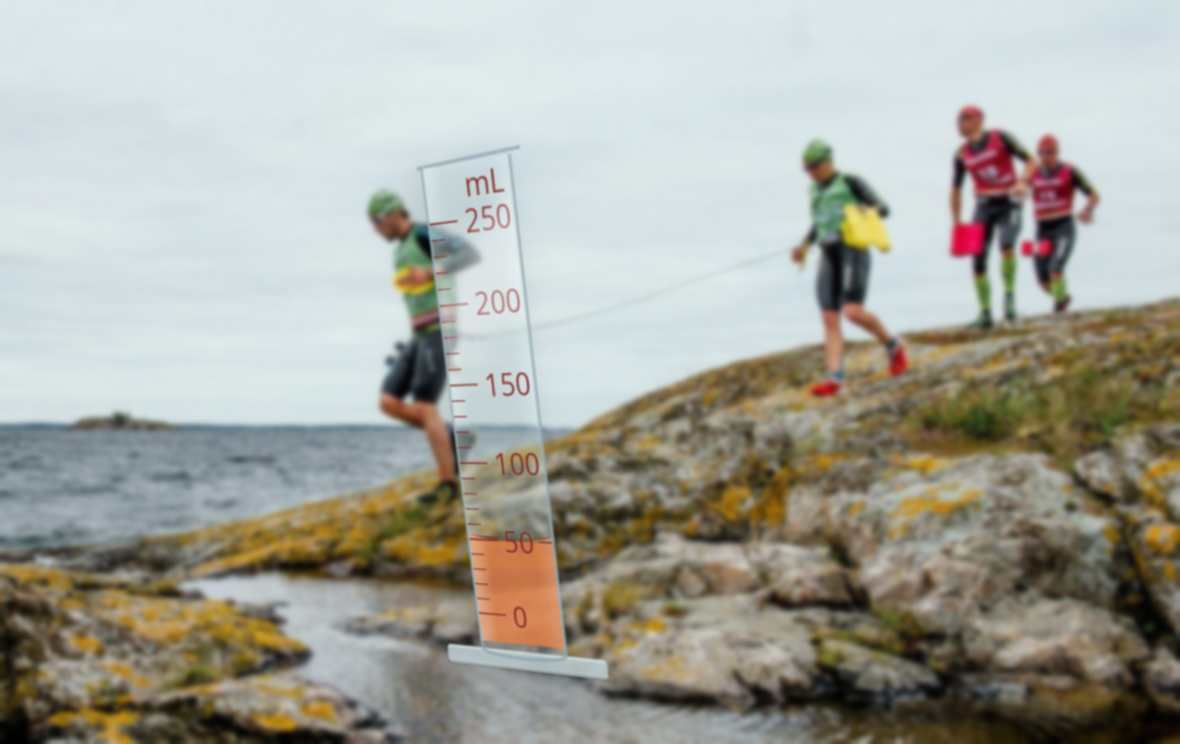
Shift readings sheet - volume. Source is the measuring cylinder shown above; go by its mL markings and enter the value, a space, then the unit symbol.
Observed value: 50 mL
